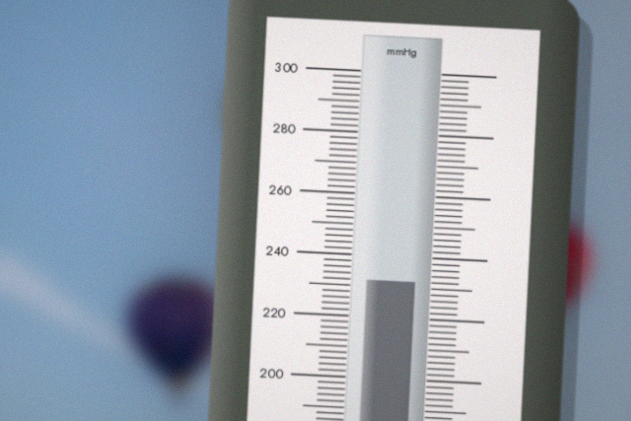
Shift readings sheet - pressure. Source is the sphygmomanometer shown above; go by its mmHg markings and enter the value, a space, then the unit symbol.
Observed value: 232 mmHg
